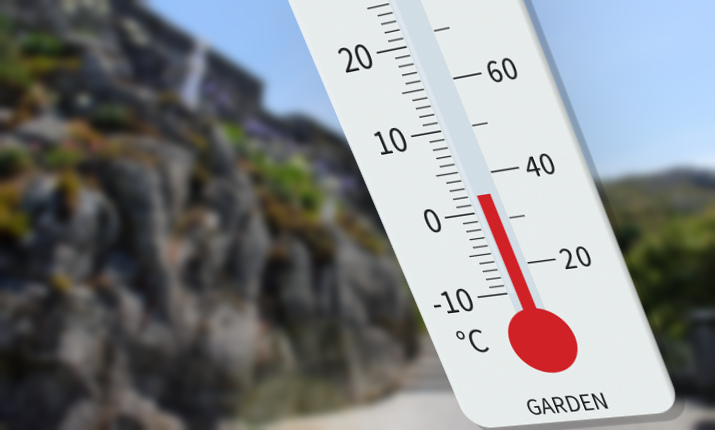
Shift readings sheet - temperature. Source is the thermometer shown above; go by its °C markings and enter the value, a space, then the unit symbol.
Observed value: 2 °C
